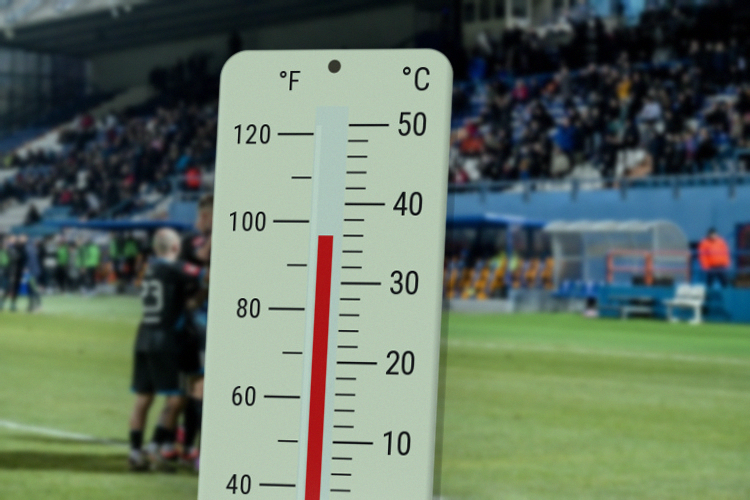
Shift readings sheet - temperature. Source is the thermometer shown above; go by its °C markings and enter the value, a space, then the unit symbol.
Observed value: 36 °C
